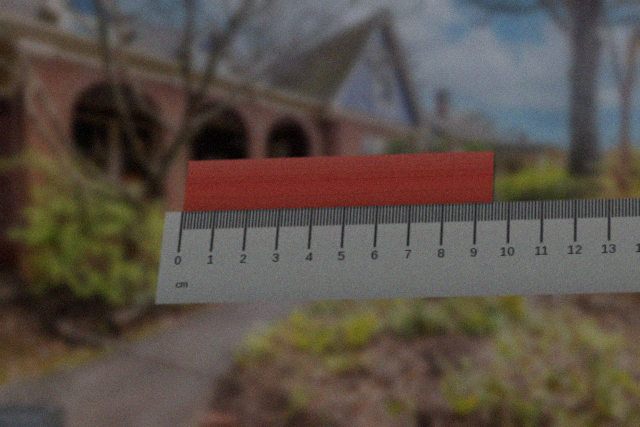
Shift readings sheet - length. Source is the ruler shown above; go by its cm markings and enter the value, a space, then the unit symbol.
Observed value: 9.5 cm
